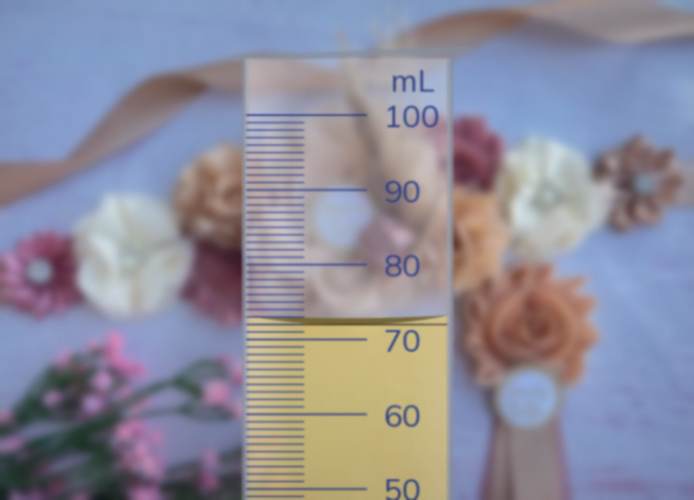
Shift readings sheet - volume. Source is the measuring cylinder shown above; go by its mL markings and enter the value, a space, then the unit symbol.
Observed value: 72 mL
